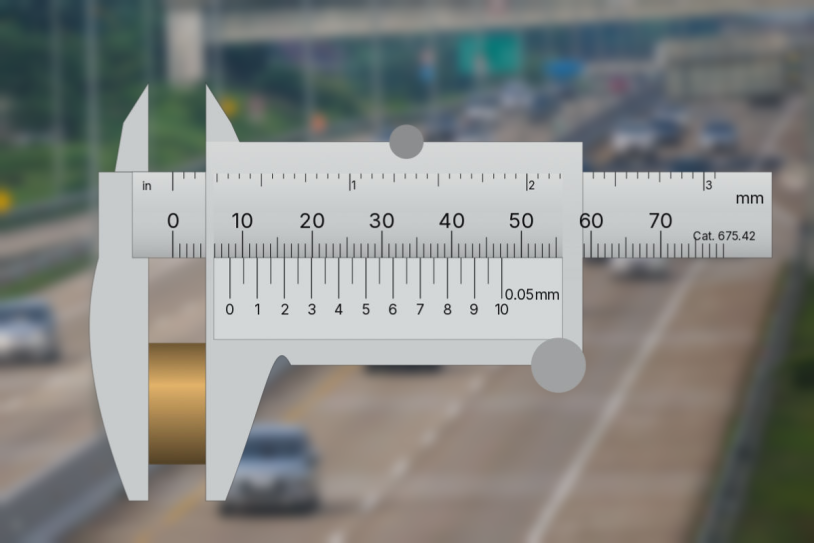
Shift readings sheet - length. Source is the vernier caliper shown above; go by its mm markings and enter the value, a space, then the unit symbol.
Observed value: 8.2 mm
